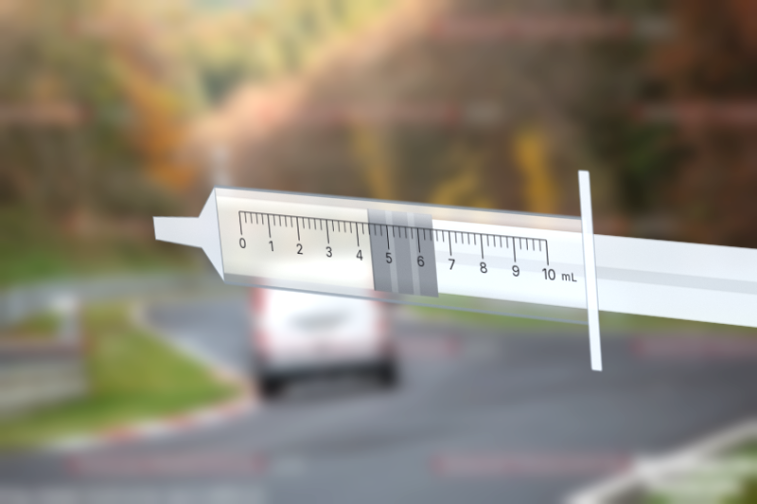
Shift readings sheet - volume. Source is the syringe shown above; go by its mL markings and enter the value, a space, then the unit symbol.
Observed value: 4.4 mL
